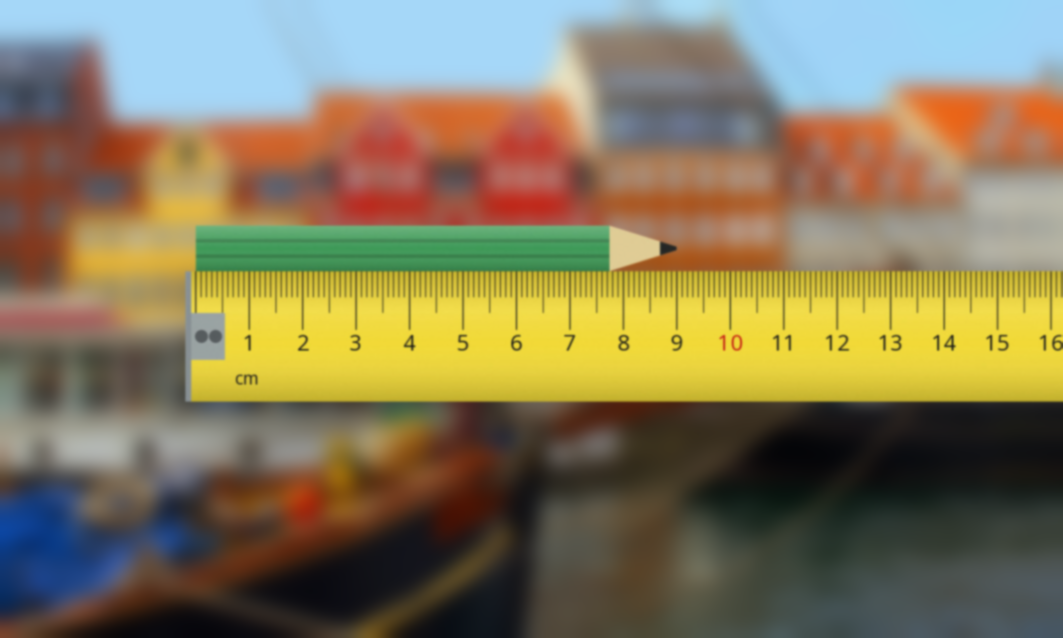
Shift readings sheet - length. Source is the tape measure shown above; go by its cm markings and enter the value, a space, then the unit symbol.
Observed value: 9 cm
